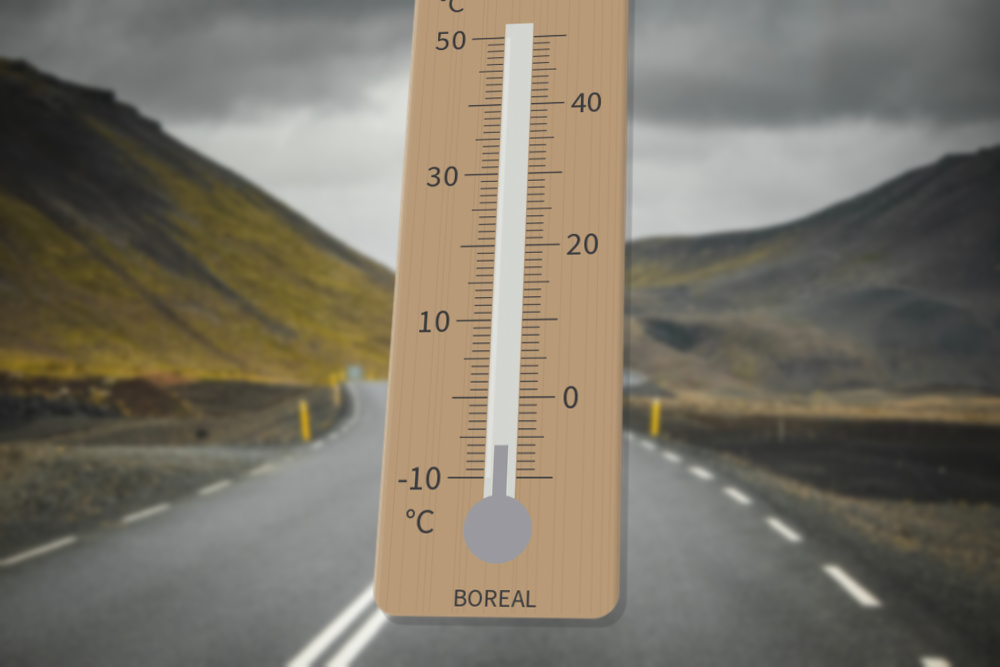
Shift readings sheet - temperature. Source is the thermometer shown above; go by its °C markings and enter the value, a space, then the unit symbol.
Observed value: -6 °C
